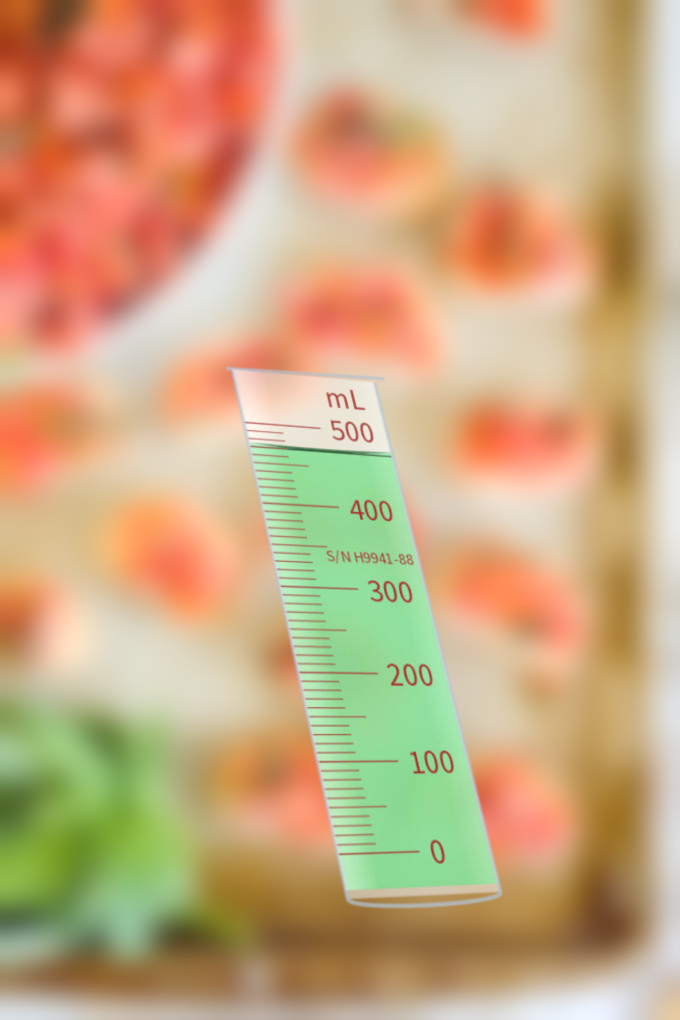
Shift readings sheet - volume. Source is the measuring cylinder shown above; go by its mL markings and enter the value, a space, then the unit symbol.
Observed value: 470 mL
